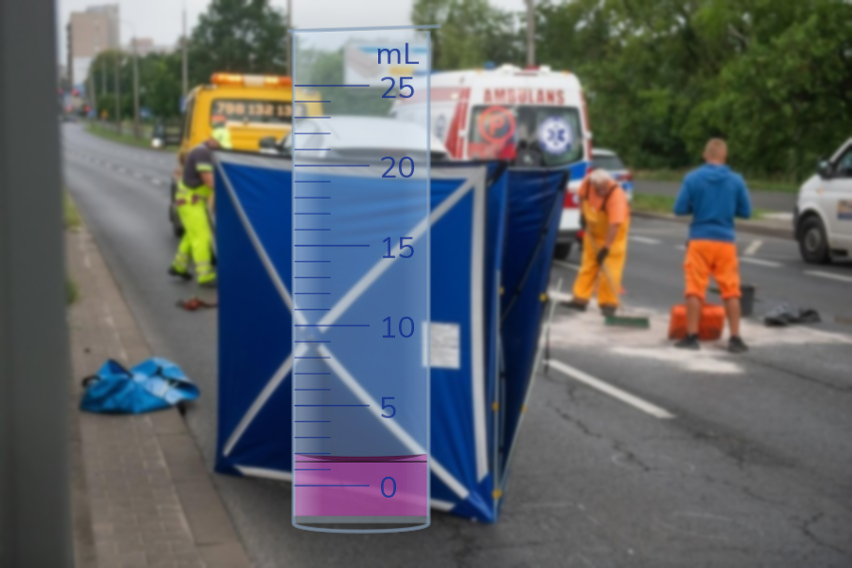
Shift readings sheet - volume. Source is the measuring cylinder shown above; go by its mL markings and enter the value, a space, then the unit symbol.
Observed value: 1.5 mL
